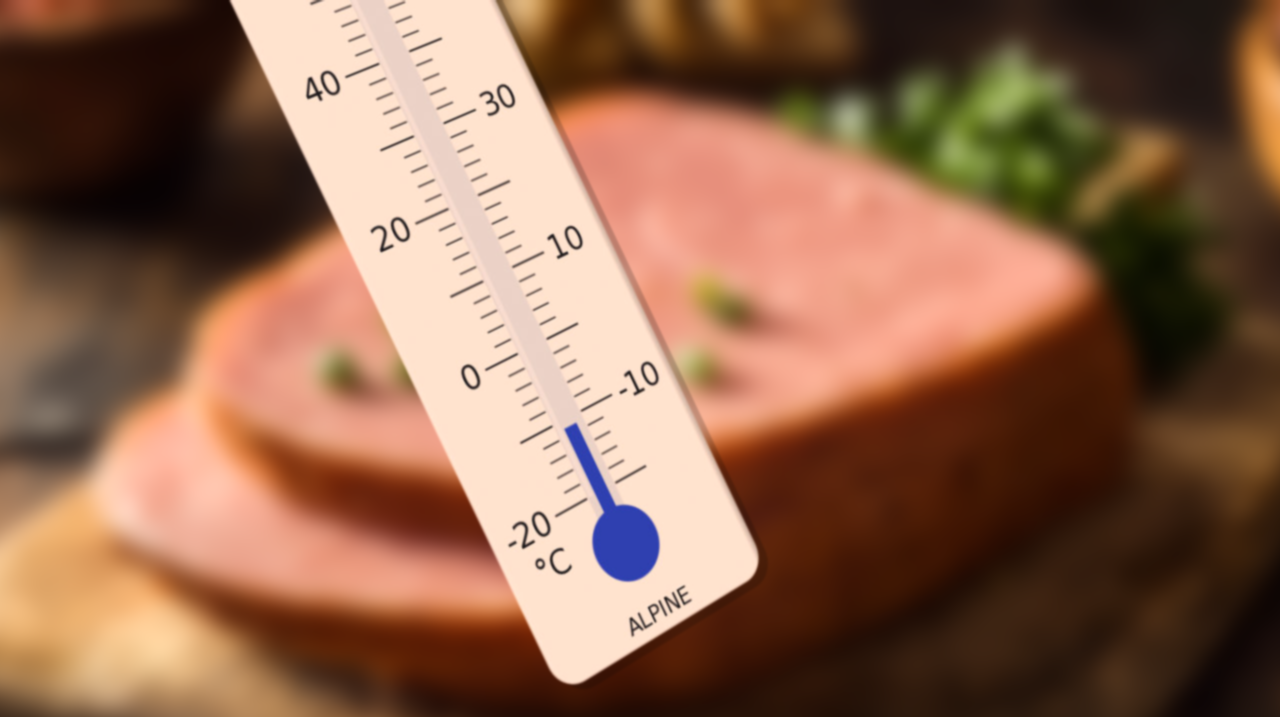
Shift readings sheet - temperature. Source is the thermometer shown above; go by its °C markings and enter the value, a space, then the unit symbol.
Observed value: -11 °C
